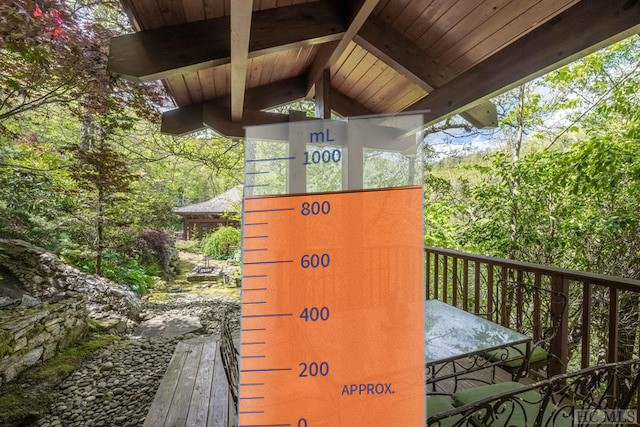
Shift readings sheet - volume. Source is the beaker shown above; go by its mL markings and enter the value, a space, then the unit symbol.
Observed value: 850 mL
